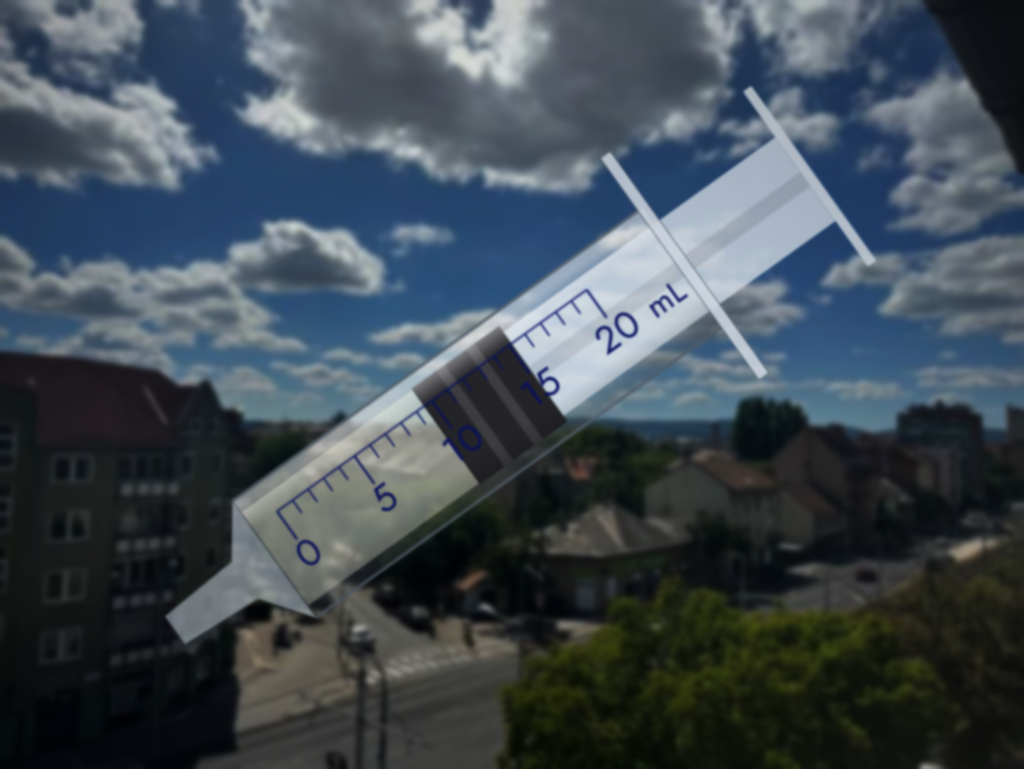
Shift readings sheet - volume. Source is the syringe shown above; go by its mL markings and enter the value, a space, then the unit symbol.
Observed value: 9.5 mL
